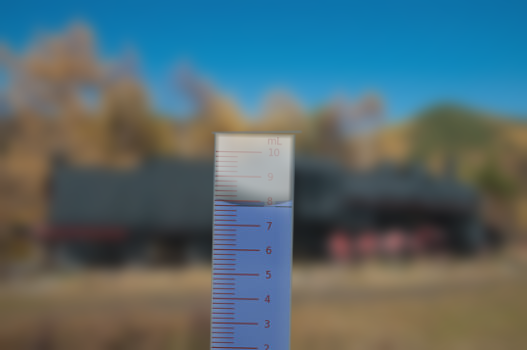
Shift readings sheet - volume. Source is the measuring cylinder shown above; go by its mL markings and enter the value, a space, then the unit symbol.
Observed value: 7.8 mL
